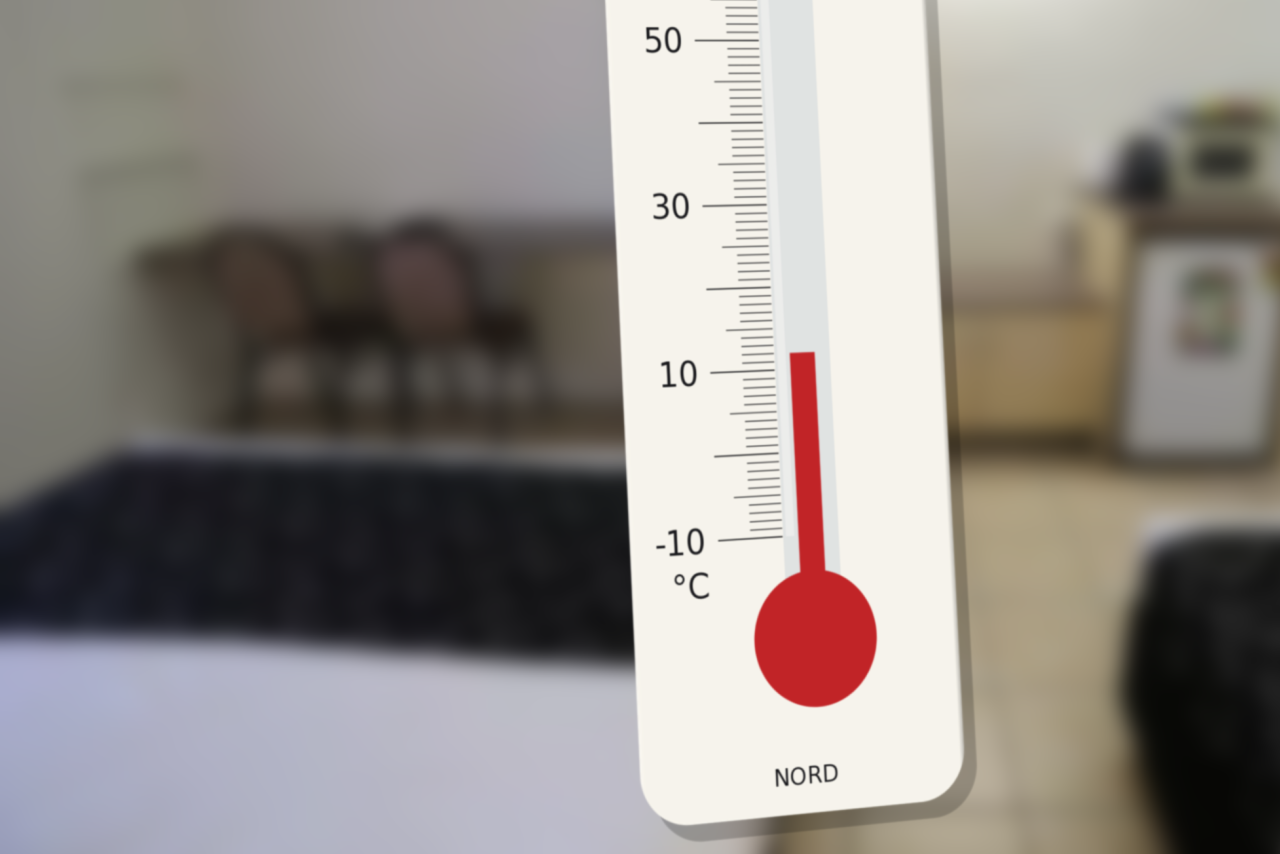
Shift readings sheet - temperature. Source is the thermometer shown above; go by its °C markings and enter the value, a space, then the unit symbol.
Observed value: 12 °C
